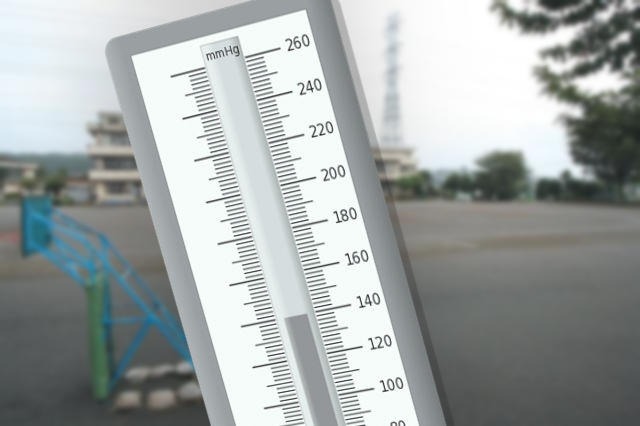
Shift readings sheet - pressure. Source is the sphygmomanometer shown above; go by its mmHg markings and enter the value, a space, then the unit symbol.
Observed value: 140 mmHg
